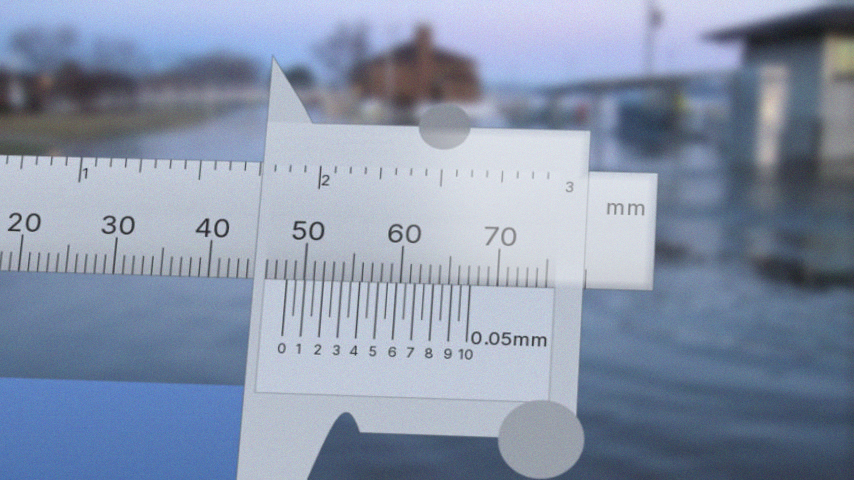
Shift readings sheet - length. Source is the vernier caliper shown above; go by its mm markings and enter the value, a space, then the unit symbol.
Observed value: 48.2 mm
